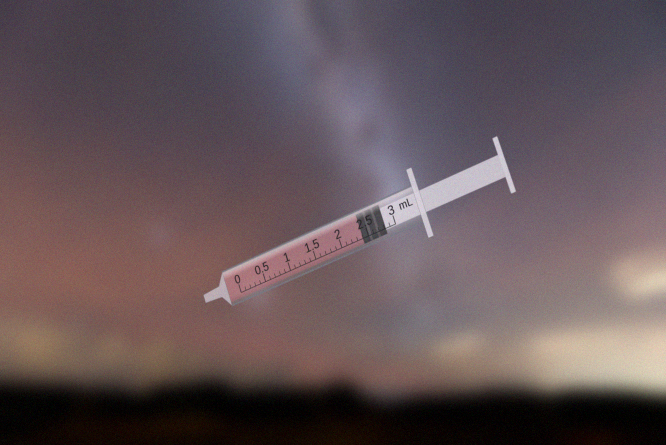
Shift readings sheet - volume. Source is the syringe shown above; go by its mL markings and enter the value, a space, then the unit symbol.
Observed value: 2.4 mL
